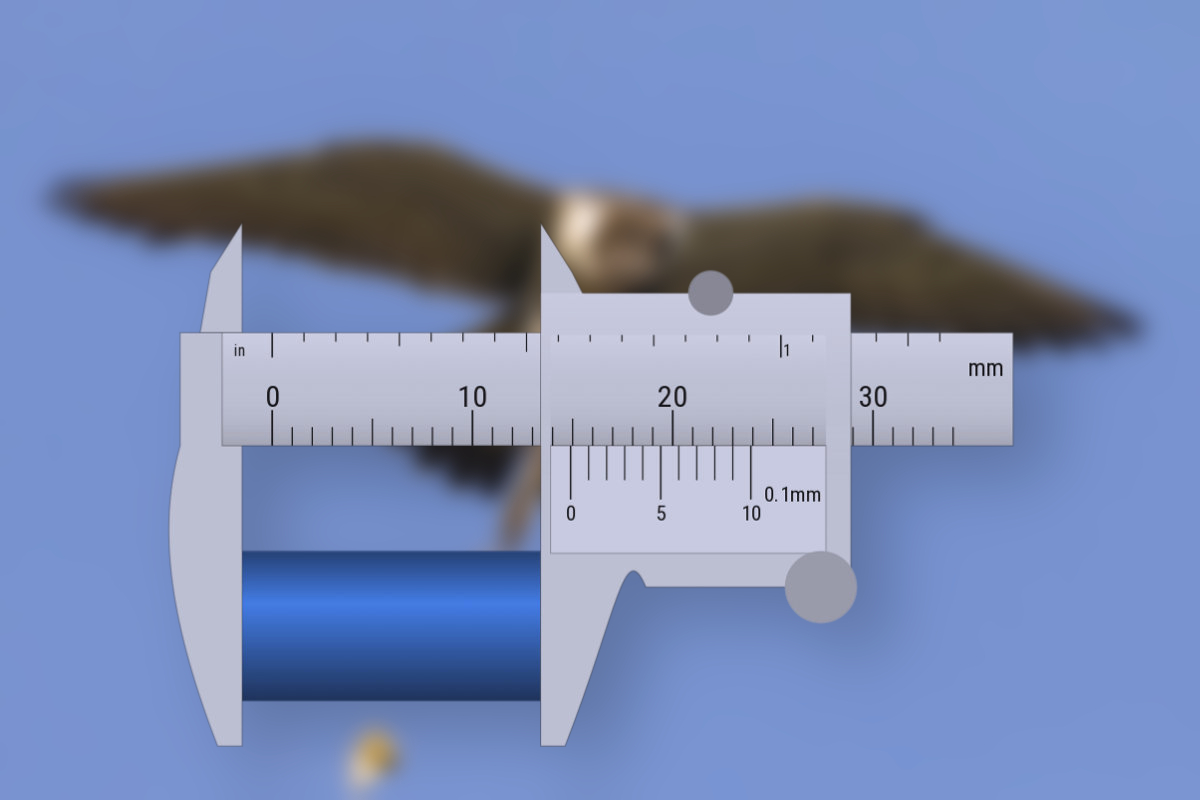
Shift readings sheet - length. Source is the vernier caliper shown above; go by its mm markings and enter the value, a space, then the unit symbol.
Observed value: 14.9 mm
